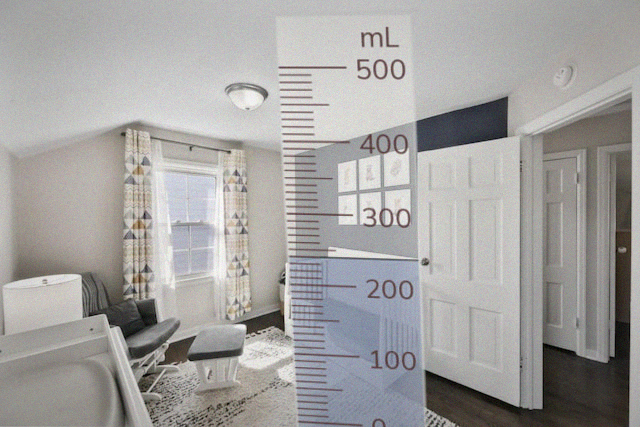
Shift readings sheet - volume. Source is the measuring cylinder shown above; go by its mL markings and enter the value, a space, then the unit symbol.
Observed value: 240 mL
